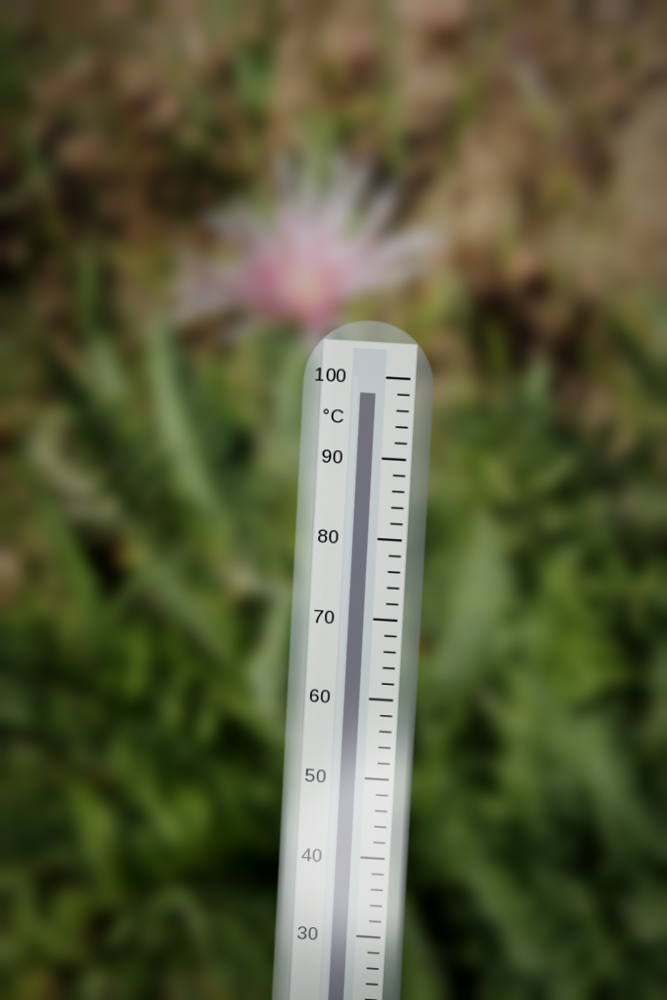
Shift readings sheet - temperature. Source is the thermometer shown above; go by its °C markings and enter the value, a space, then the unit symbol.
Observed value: 98 °C
